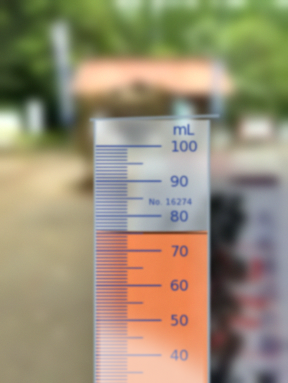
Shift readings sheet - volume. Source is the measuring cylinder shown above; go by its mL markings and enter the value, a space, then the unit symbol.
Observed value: 75 mL
